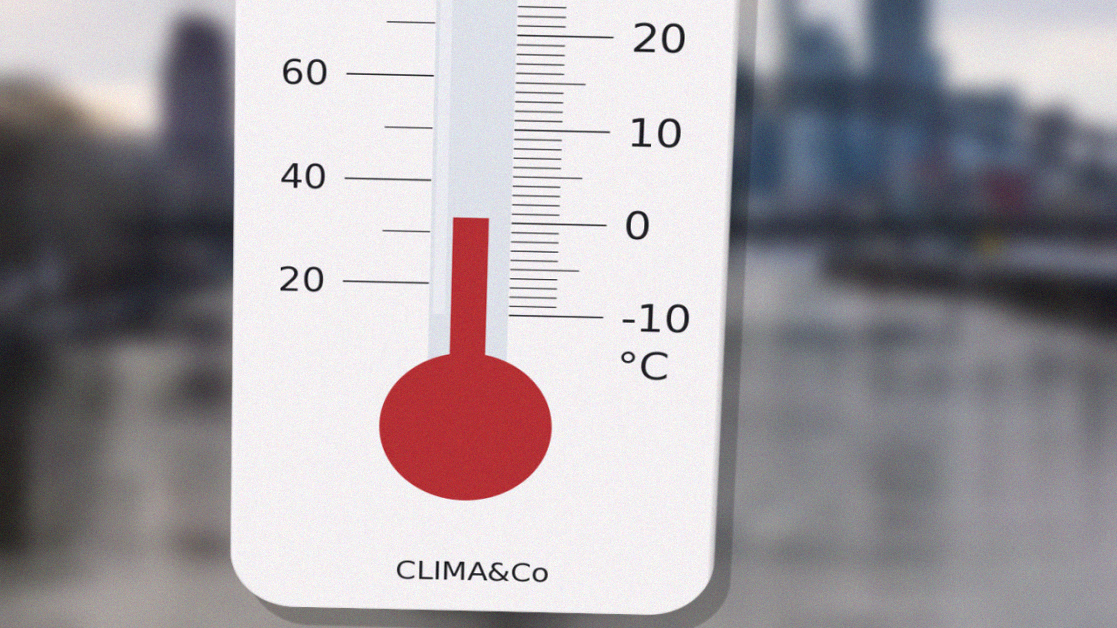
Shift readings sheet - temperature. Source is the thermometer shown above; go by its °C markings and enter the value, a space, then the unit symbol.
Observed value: 0.5 °C
